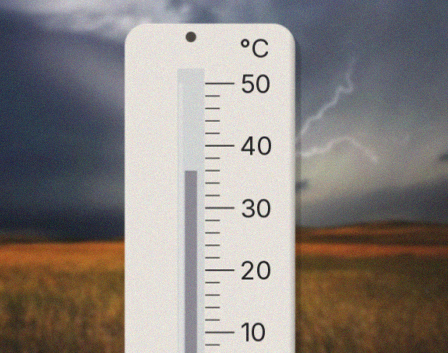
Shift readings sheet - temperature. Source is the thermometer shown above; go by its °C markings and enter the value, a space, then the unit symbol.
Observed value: 36 °C
